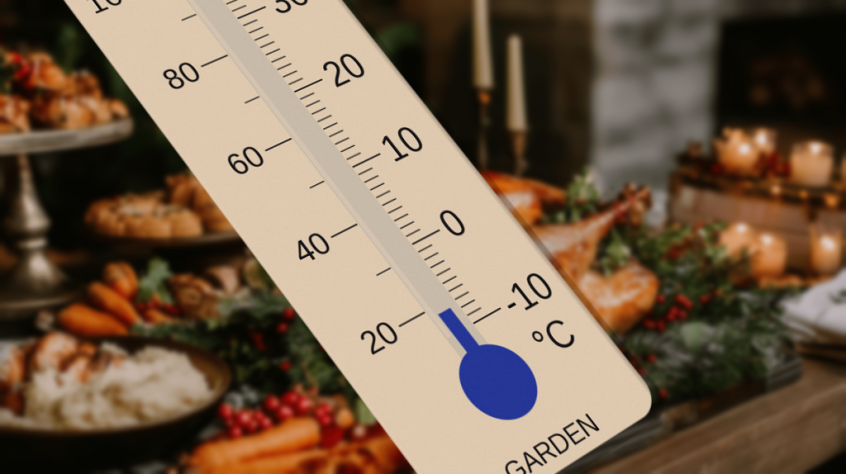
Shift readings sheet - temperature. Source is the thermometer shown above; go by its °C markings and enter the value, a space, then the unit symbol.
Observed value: -7.5 °C
